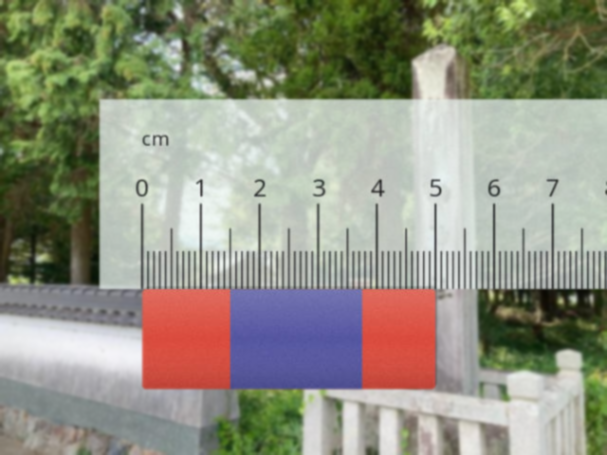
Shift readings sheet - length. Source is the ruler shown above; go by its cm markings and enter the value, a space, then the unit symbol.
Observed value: 5 cm
